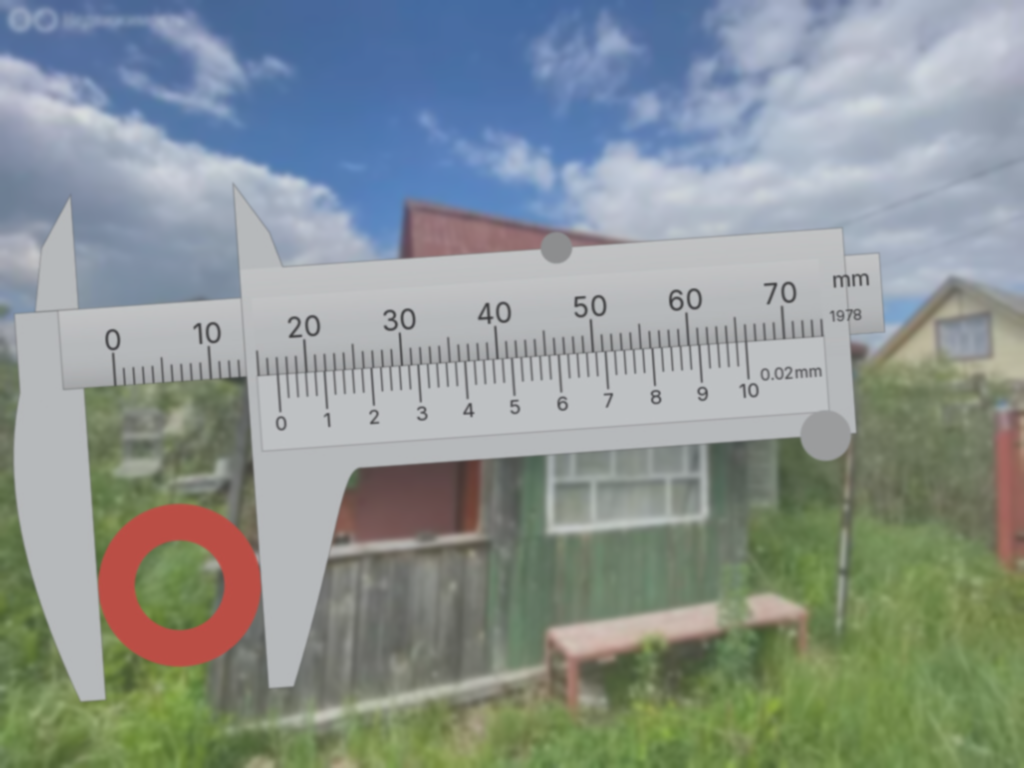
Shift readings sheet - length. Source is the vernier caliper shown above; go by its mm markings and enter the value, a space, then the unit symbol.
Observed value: 17.0 mm
